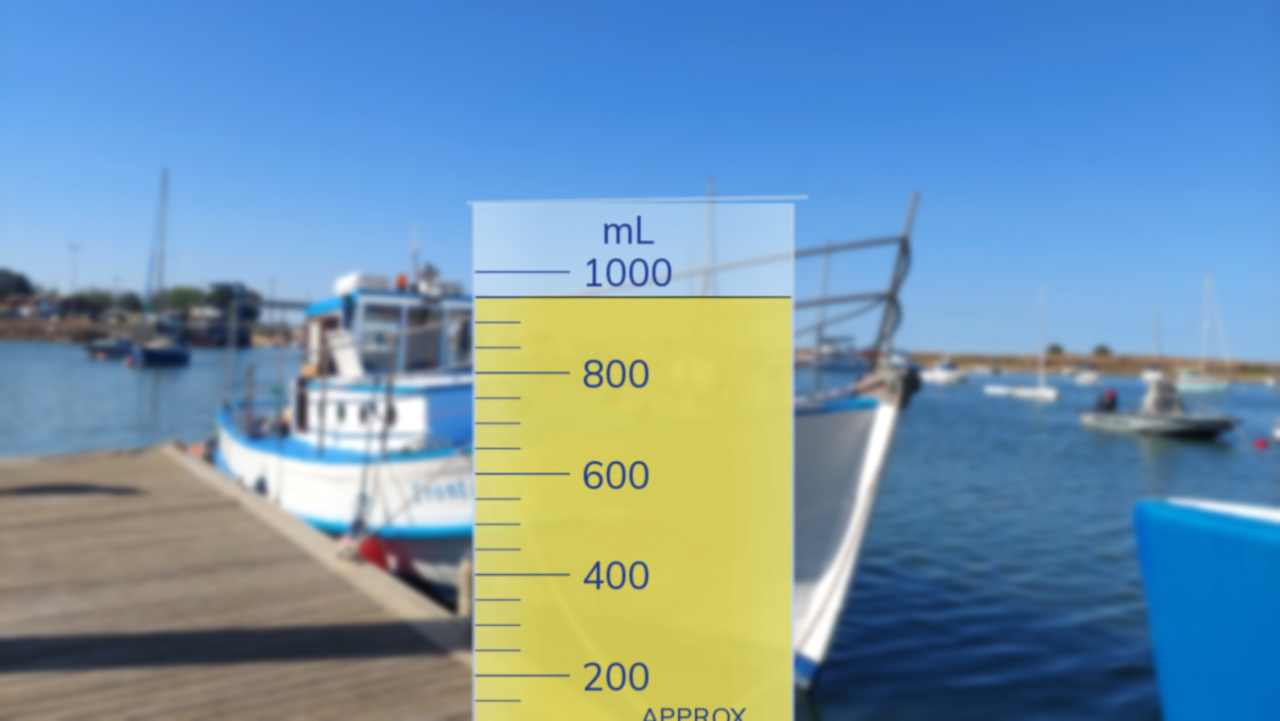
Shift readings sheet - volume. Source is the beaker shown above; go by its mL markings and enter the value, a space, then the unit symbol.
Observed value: 950 mL
